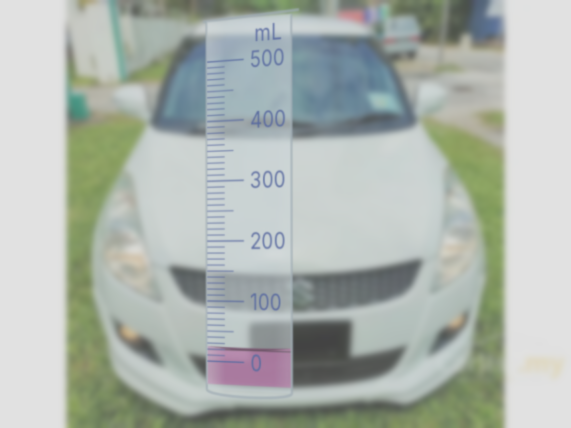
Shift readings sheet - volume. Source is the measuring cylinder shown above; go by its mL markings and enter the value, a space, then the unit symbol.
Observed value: 20 mL
